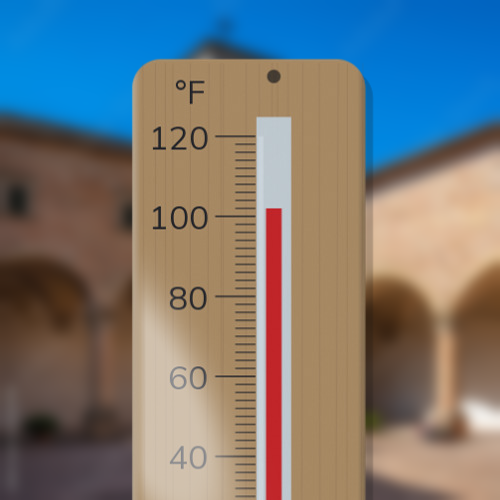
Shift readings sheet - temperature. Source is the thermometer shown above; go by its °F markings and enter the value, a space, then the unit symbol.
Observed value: 102 °F
